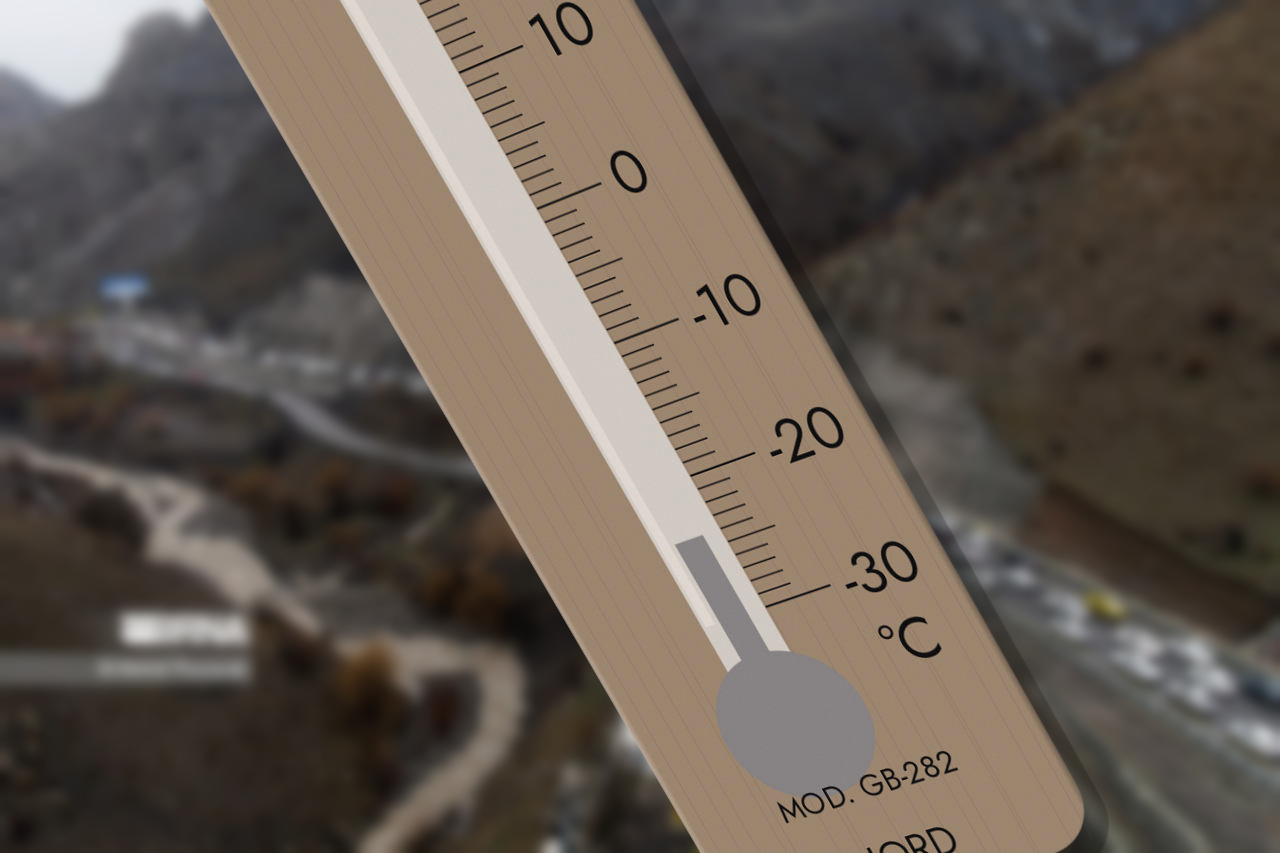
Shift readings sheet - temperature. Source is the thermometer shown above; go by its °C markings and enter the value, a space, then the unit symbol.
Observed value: -24 °C
